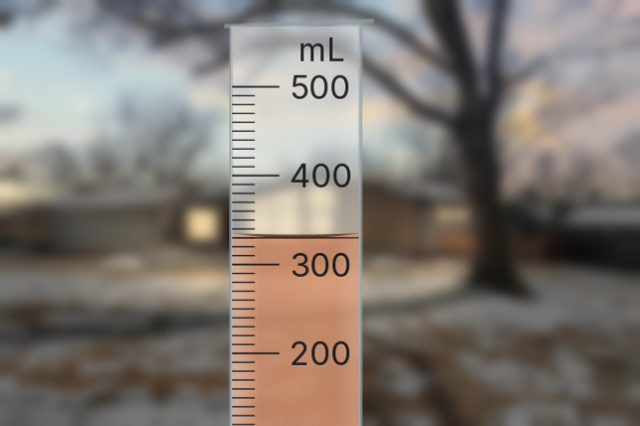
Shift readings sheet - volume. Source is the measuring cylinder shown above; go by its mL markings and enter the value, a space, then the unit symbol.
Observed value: 330 mL
